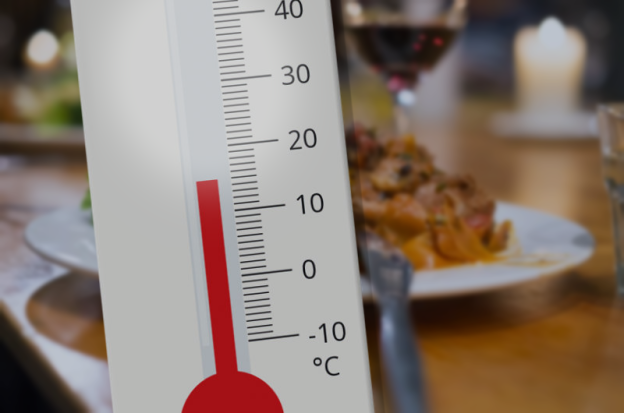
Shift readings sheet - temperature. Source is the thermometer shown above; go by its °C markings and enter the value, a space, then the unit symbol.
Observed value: 15 °C
